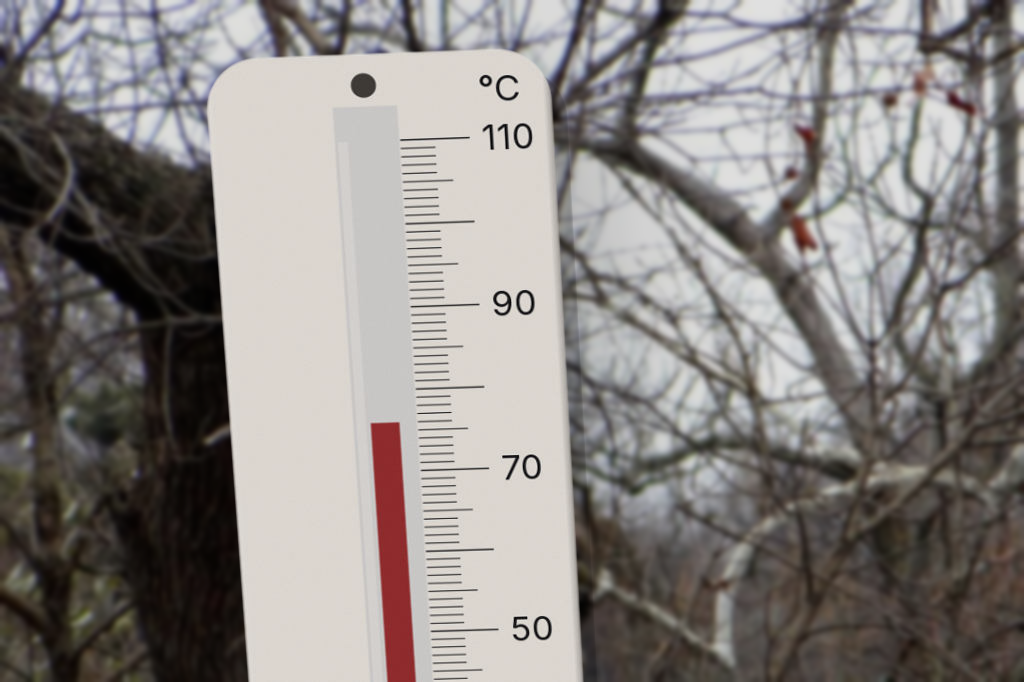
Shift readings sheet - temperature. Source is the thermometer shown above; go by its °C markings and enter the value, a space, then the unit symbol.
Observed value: 76 °C
